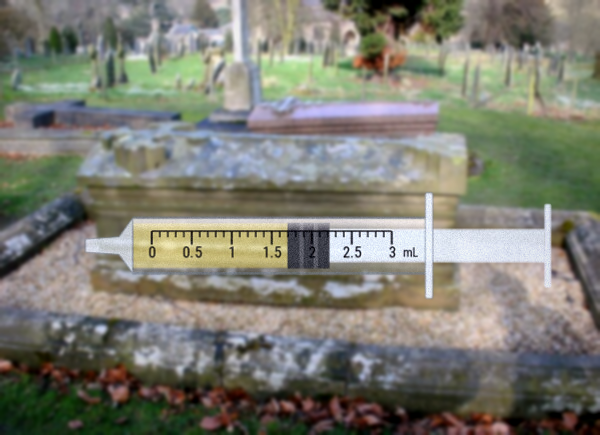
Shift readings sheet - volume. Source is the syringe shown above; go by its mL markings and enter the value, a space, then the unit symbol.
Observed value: 1.7 mL
